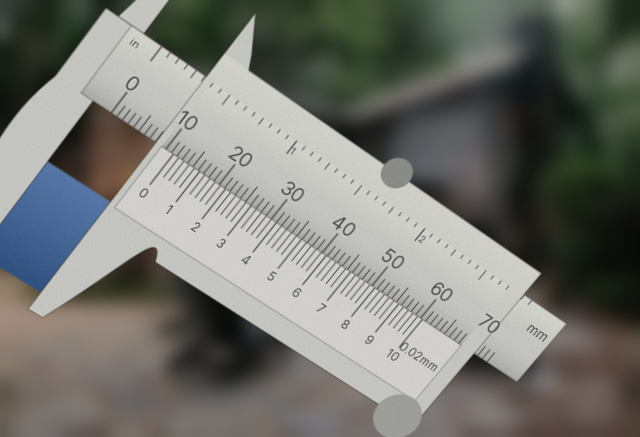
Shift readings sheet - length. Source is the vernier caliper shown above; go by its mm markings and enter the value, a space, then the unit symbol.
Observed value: 11.4 mm
